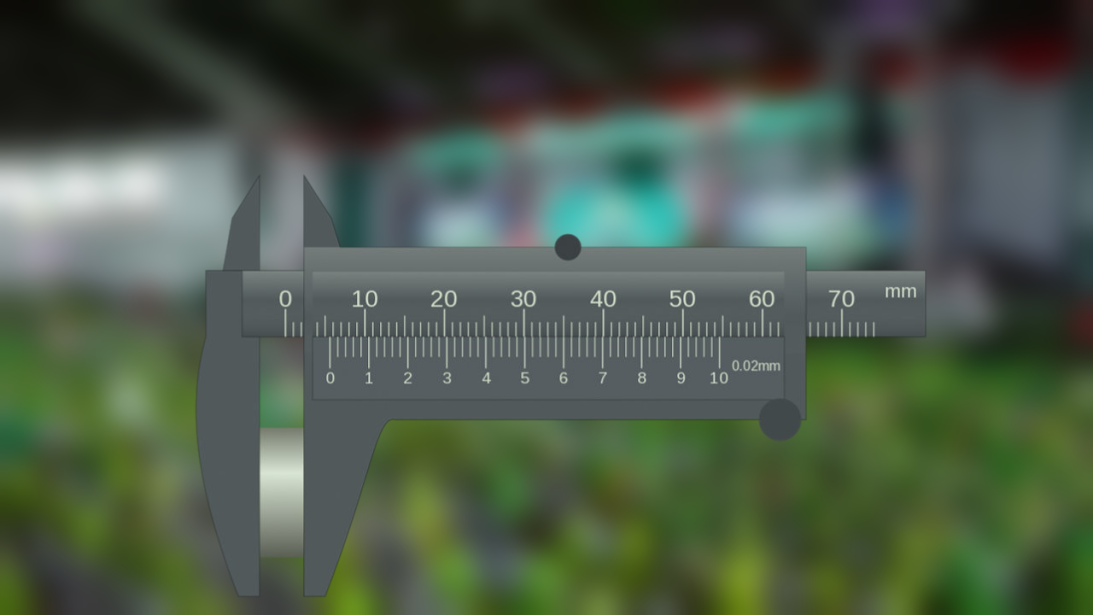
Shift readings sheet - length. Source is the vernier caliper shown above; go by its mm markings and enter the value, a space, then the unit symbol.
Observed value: 5.6 mm
